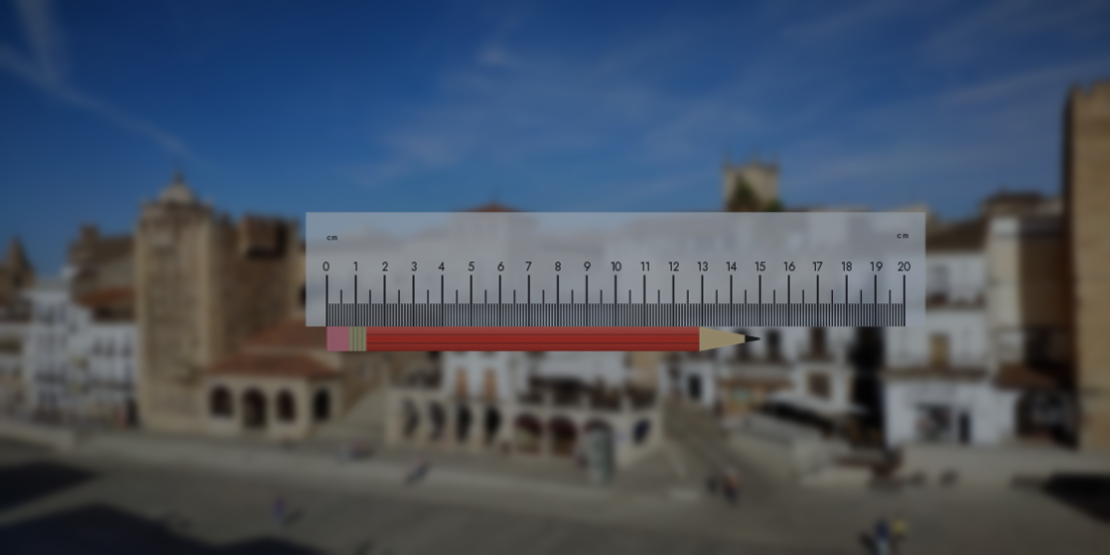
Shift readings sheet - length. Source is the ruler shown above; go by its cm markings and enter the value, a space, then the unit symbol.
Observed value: 15 cm
